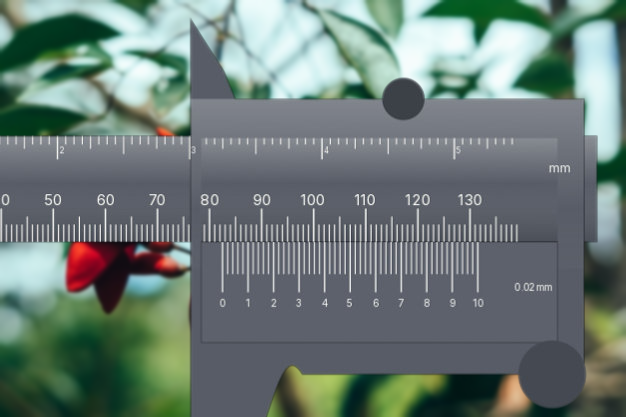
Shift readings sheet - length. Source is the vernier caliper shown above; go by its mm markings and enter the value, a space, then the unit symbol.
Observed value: 82.5 mm
